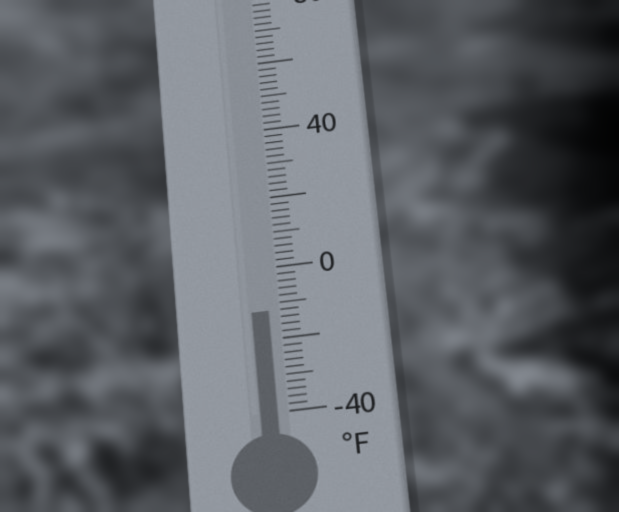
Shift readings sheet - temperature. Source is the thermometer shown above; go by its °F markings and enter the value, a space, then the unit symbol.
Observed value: -12 °F
